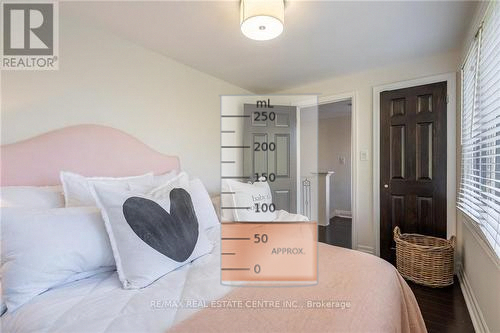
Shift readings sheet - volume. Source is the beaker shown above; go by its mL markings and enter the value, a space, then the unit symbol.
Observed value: 75 mL
